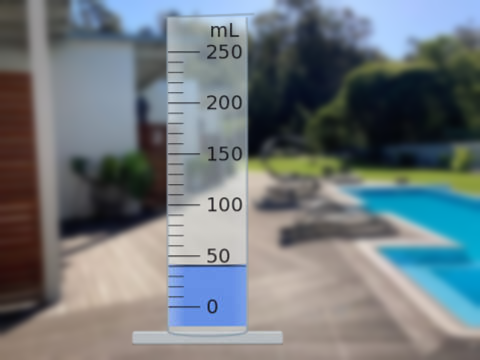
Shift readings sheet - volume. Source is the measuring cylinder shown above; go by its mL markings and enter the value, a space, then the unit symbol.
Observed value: 40 mL
